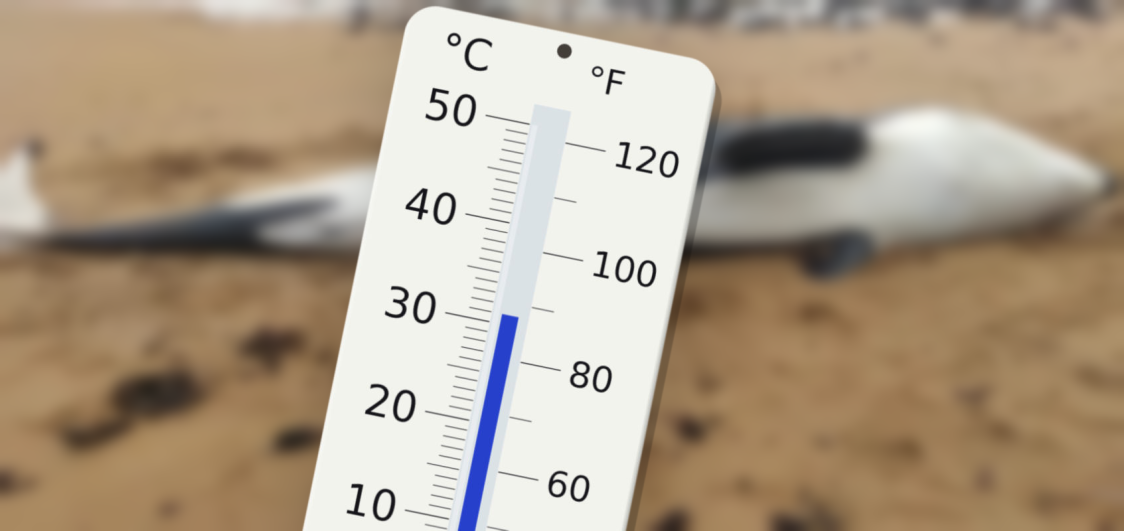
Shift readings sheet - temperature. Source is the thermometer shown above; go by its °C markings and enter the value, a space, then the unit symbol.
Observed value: 31 °C
